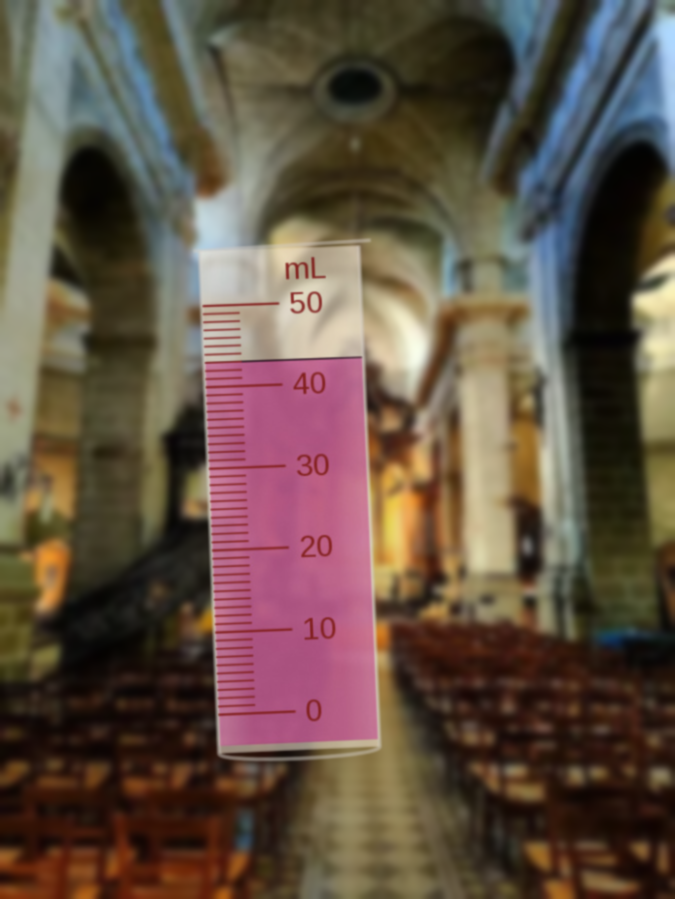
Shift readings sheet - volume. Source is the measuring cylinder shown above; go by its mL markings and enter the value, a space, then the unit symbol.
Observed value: 43 mL
